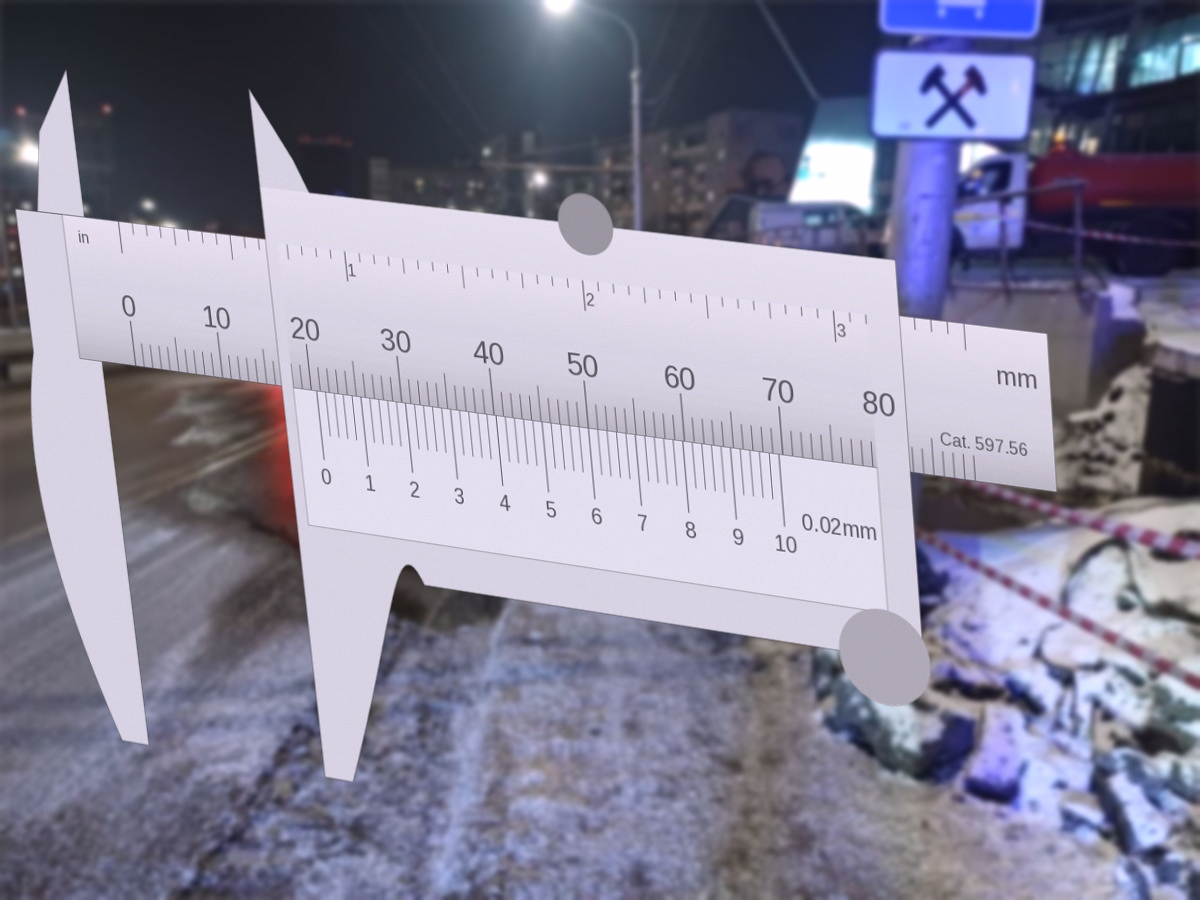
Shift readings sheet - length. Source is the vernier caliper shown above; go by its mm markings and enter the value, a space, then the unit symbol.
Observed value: 20.6 mm
